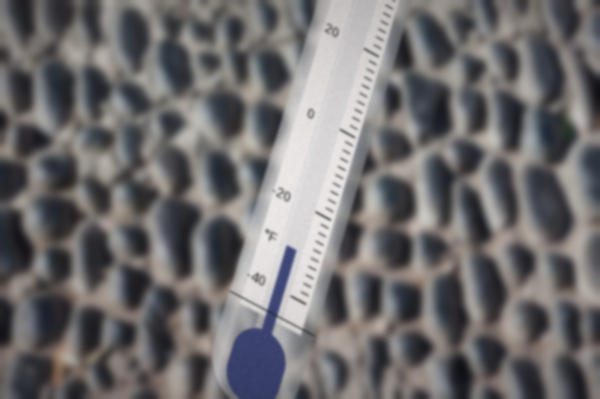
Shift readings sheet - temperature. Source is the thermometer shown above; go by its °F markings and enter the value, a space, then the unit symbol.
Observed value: -30 °F
